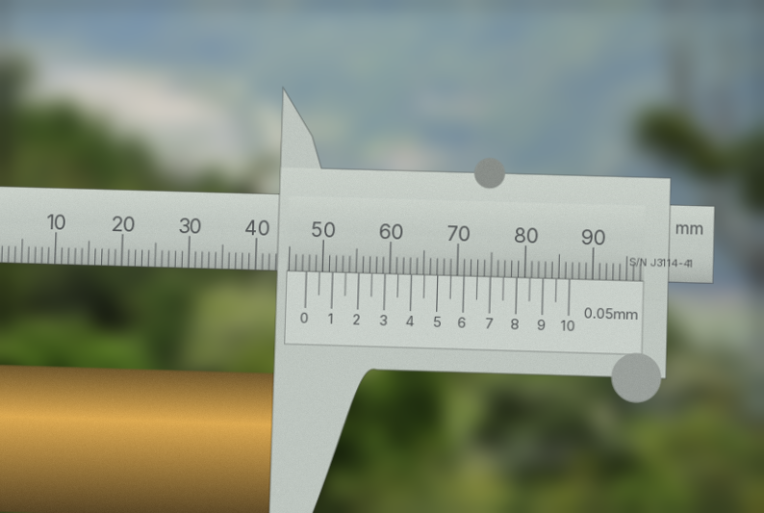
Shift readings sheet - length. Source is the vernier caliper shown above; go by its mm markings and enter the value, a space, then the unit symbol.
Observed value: 47.6 mm
